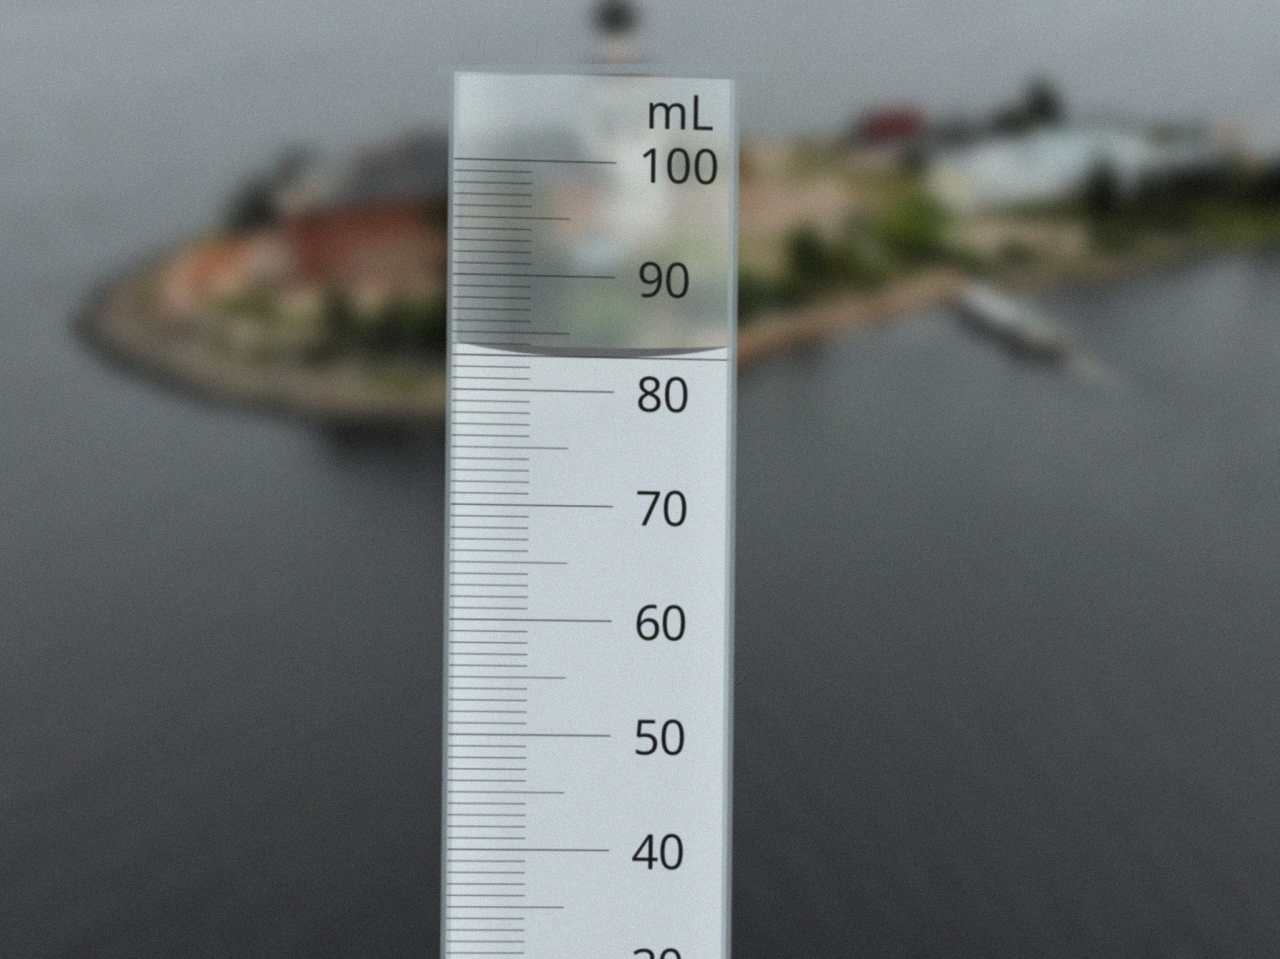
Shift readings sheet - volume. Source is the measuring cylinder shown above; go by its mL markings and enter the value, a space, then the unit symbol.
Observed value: 83 mL
